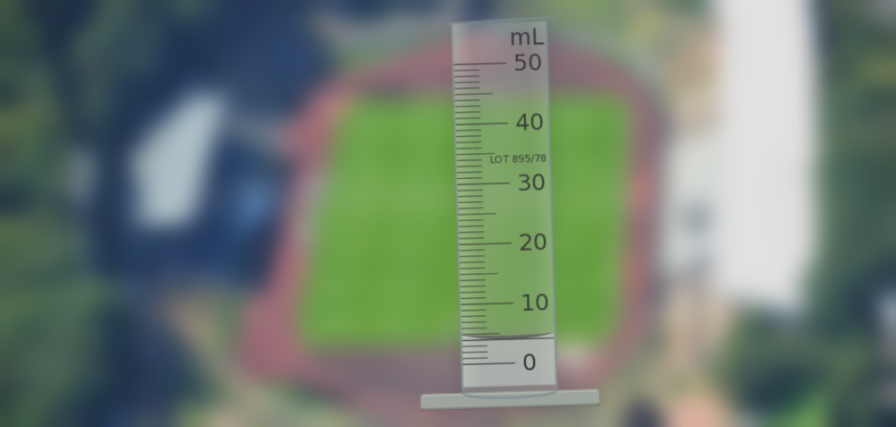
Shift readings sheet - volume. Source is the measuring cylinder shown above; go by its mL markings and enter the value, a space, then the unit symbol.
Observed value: 4 mL
